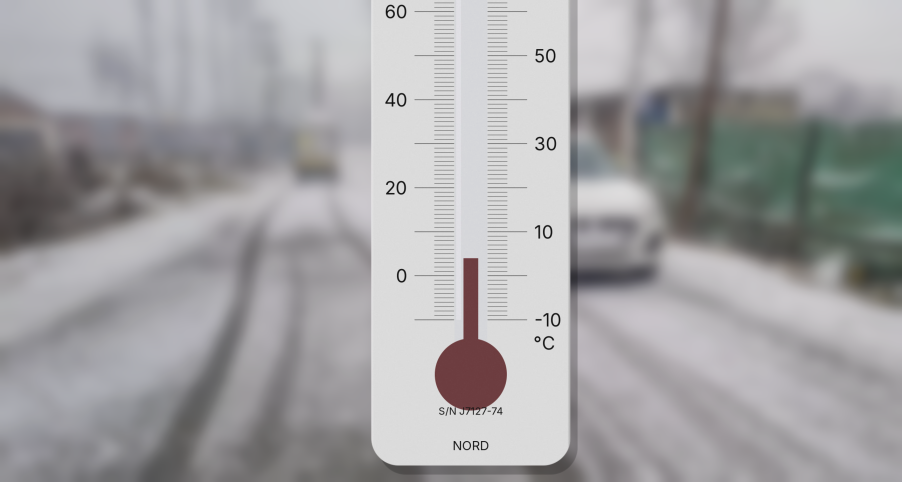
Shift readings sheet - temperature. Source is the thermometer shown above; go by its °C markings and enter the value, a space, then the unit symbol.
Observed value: 4 °C
